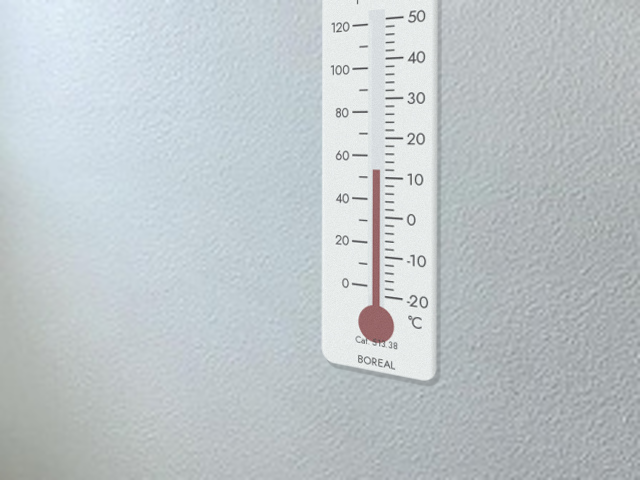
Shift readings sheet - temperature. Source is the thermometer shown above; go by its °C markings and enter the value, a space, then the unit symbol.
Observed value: 12 °C
